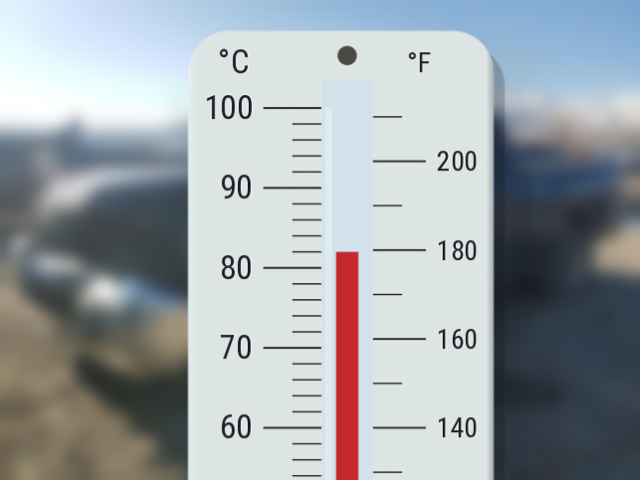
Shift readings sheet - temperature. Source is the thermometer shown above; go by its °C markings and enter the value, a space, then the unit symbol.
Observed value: 82 °C
